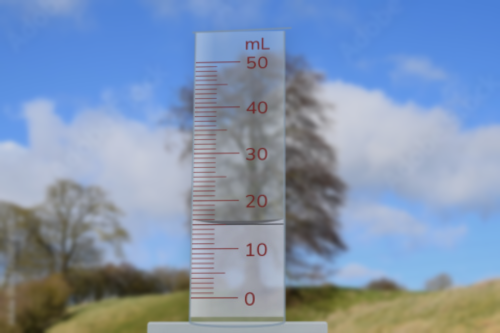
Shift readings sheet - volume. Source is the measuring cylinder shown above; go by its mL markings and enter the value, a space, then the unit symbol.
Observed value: 15 mL
